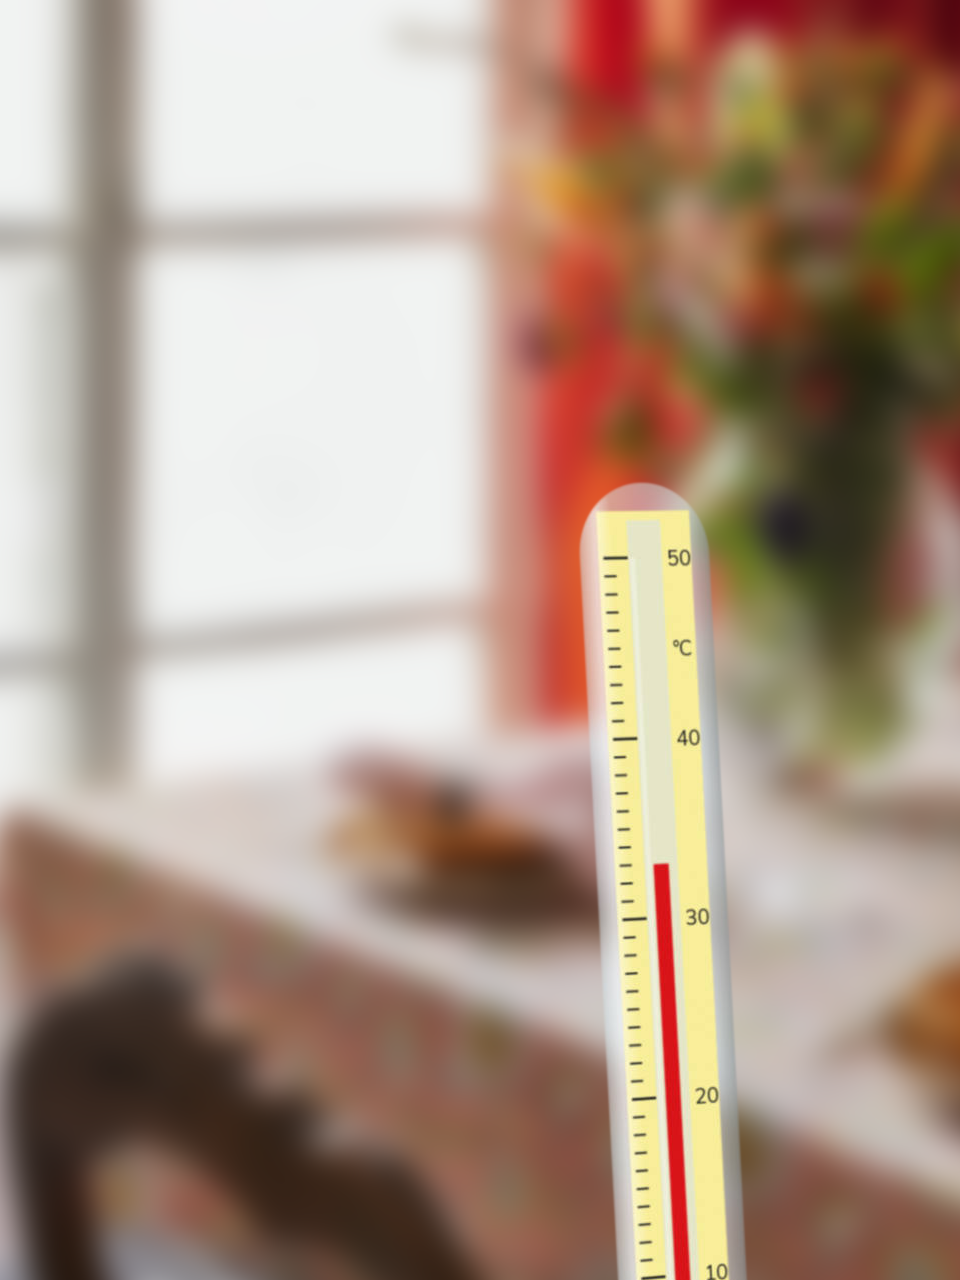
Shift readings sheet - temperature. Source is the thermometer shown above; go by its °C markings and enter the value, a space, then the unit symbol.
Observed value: 33 °C
